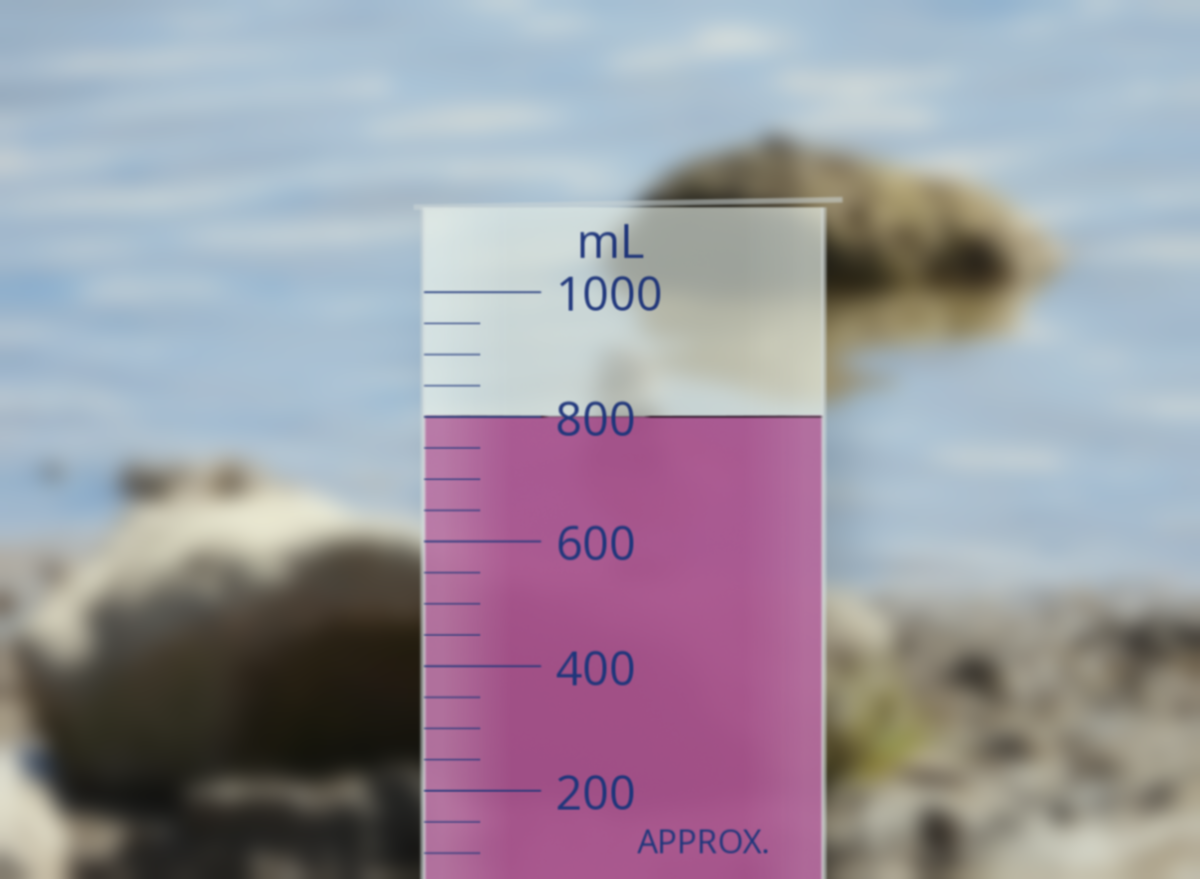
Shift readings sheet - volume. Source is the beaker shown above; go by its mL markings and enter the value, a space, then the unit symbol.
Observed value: 800 mL
